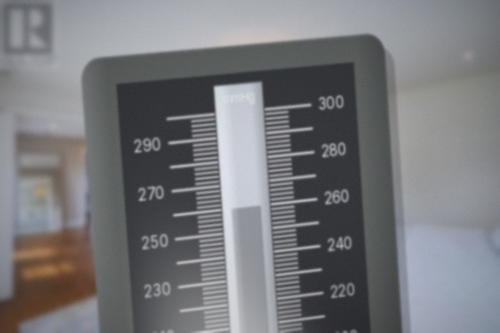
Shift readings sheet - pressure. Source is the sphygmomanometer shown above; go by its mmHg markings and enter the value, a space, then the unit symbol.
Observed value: 260 mmHg
